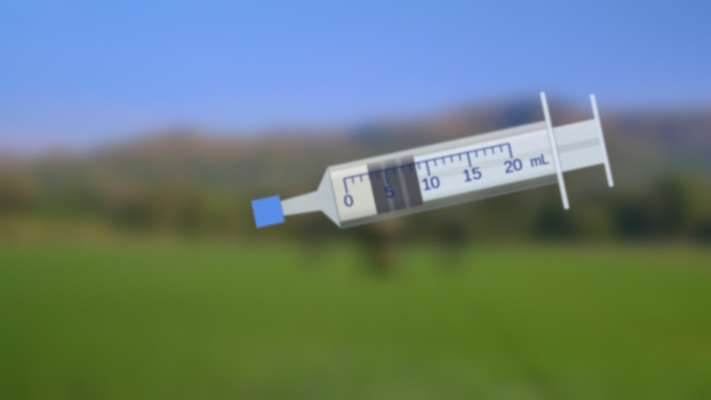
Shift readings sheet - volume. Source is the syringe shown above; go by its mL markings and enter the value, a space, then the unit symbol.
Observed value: 3 mL
